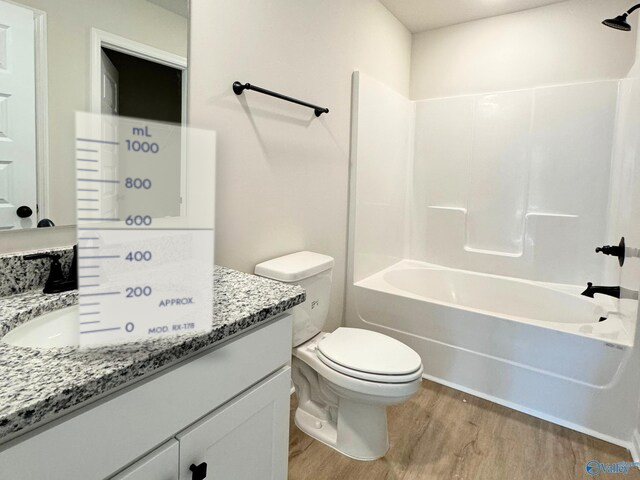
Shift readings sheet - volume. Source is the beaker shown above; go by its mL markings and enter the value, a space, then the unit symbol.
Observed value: 550 mL
